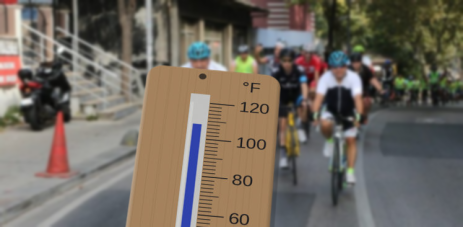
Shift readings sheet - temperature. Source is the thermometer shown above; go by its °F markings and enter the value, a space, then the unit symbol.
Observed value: 108 °F
